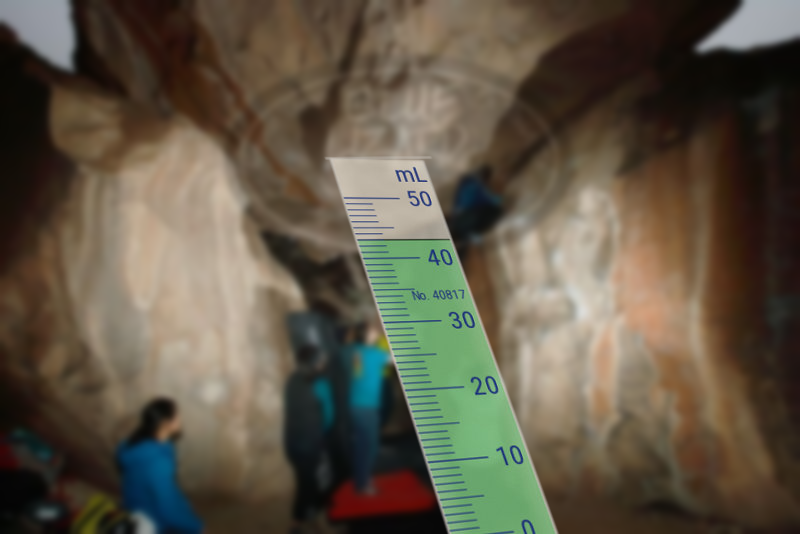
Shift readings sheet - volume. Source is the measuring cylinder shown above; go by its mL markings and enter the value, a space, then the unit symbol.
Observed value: 43 mL
